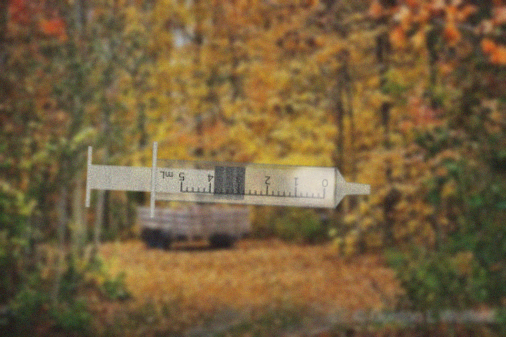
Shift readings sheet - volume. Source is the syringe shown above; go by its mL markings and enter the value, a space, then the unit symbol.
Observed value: 2.8 mL
